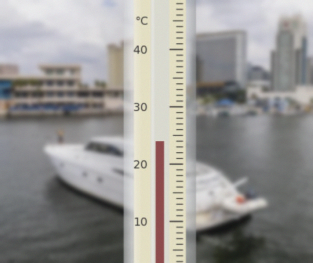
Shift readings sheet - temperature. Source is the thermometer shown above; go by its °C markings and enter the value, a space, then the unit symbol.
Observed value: 24 °C
